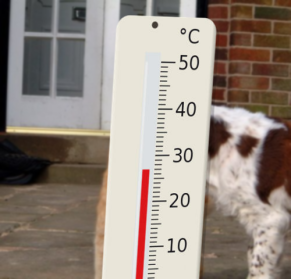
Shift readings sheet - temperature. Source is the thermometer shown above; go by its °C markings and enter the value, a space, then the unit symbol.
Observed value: 27 °C
